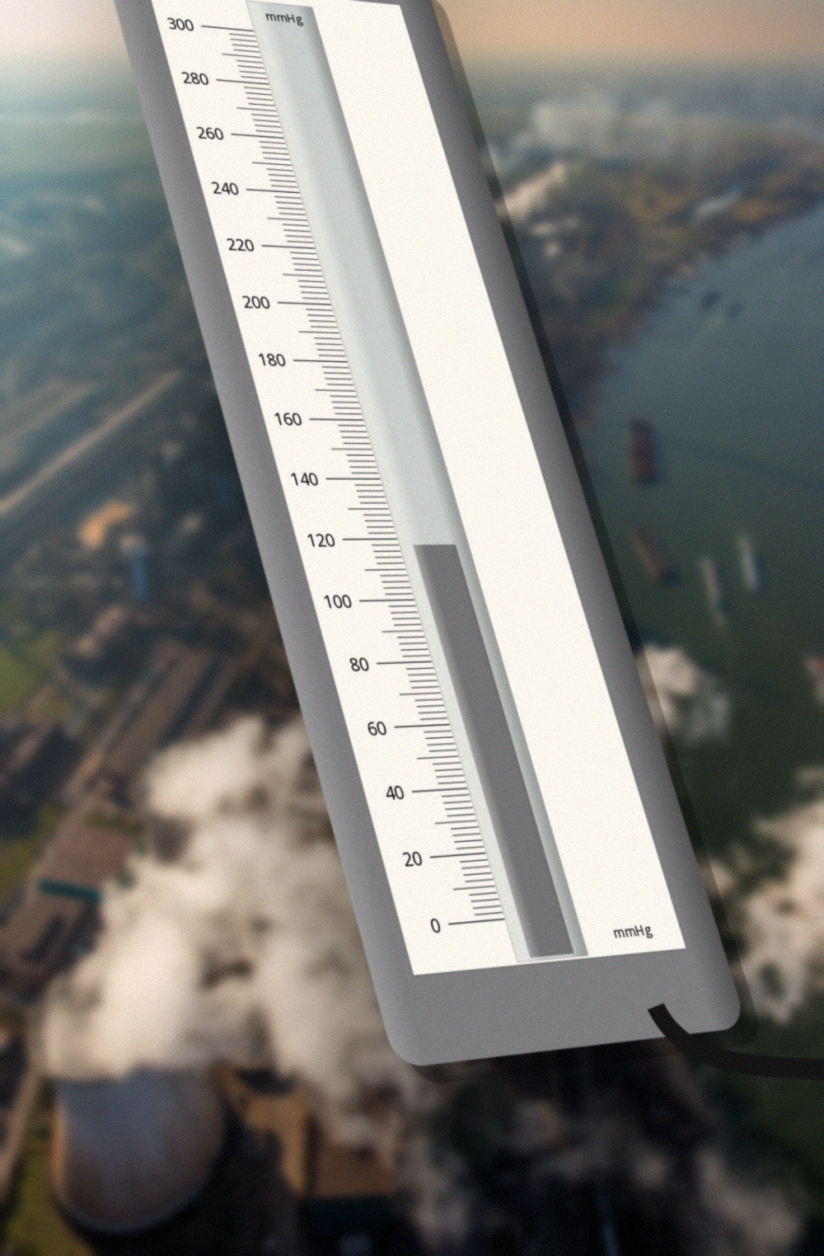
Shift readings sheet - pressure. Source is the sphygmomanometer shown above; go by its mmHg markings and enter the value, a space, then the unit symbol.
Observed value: 118 mmHg
